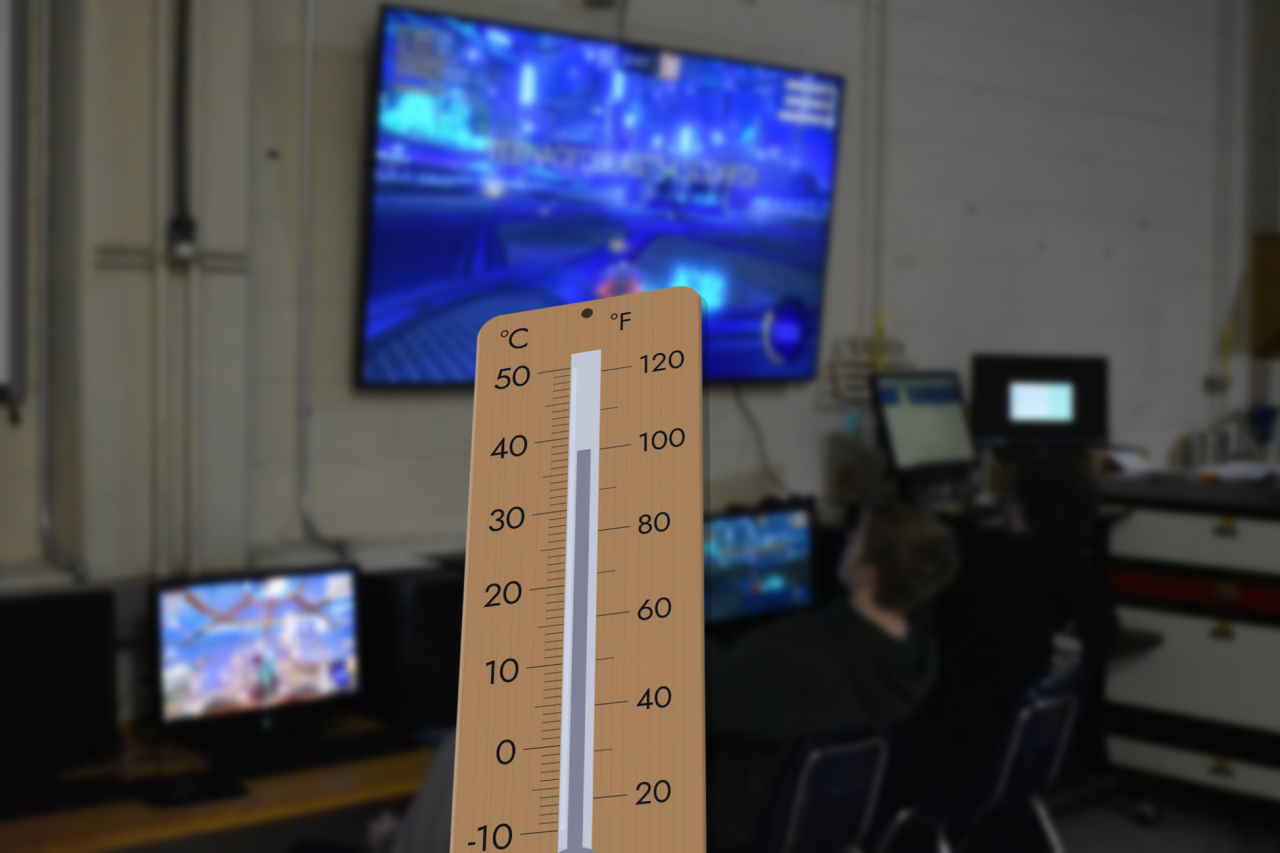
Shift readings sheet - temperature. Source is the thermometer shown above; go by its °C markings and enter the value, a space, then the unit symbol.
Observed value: 38 °C
